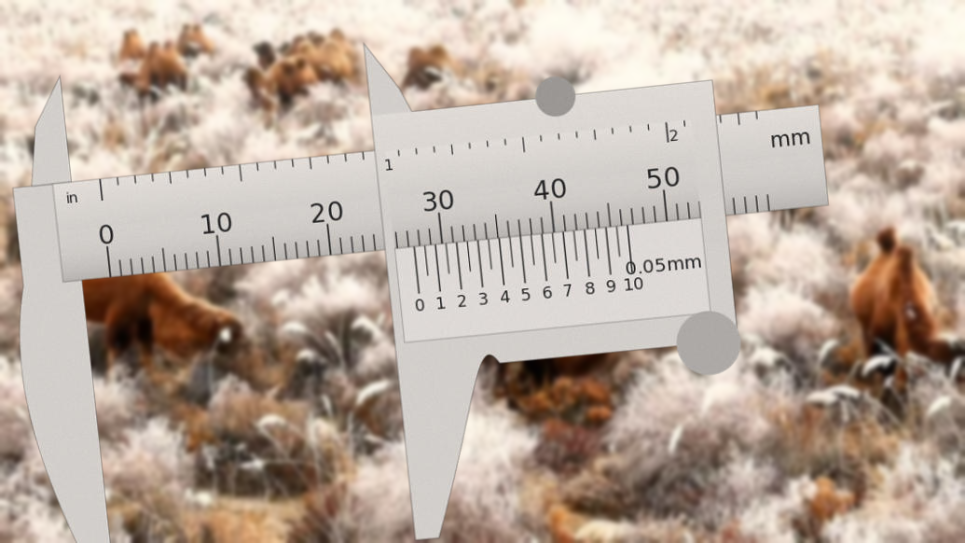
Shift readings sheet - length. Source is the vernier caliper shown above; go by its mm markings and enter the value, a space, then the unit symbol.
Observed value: 27.5 mm
